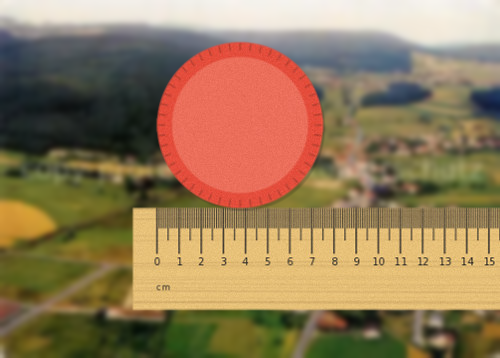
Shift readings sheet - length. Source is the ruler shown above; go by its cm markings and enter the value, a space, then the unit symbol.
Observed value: 7.5 cm
